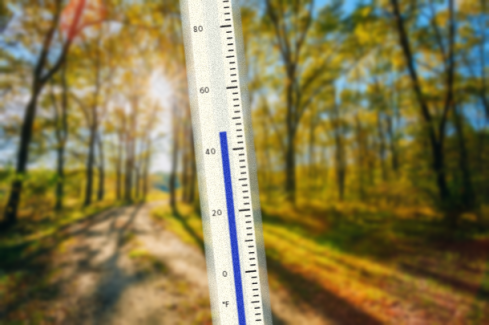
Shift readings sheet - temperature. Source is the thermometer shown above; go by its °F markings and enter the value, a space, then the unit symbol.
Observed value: 46 °F
